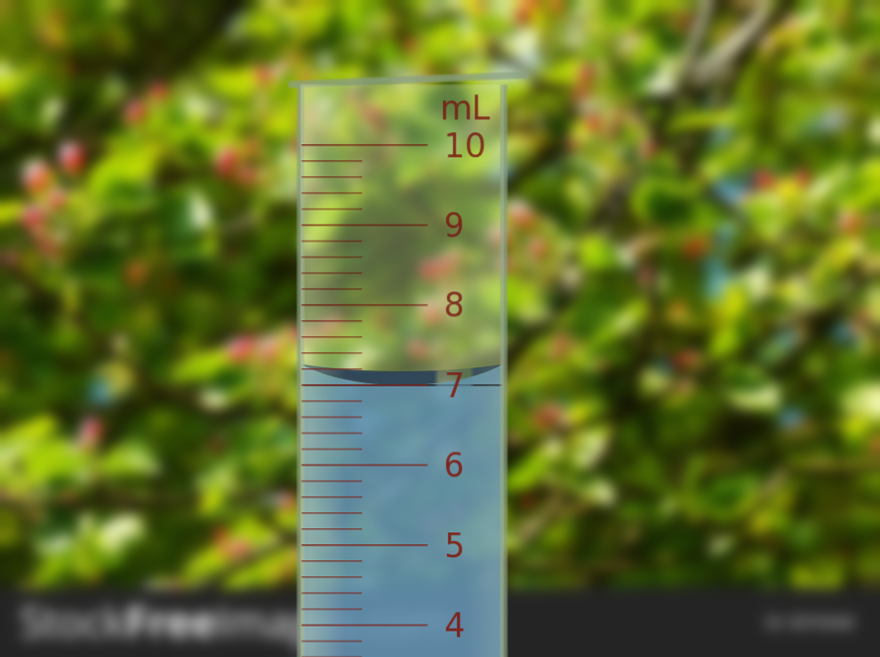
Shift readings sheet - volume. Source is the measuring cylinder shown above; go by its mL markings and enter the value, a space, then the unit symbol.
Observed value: 7 mL
